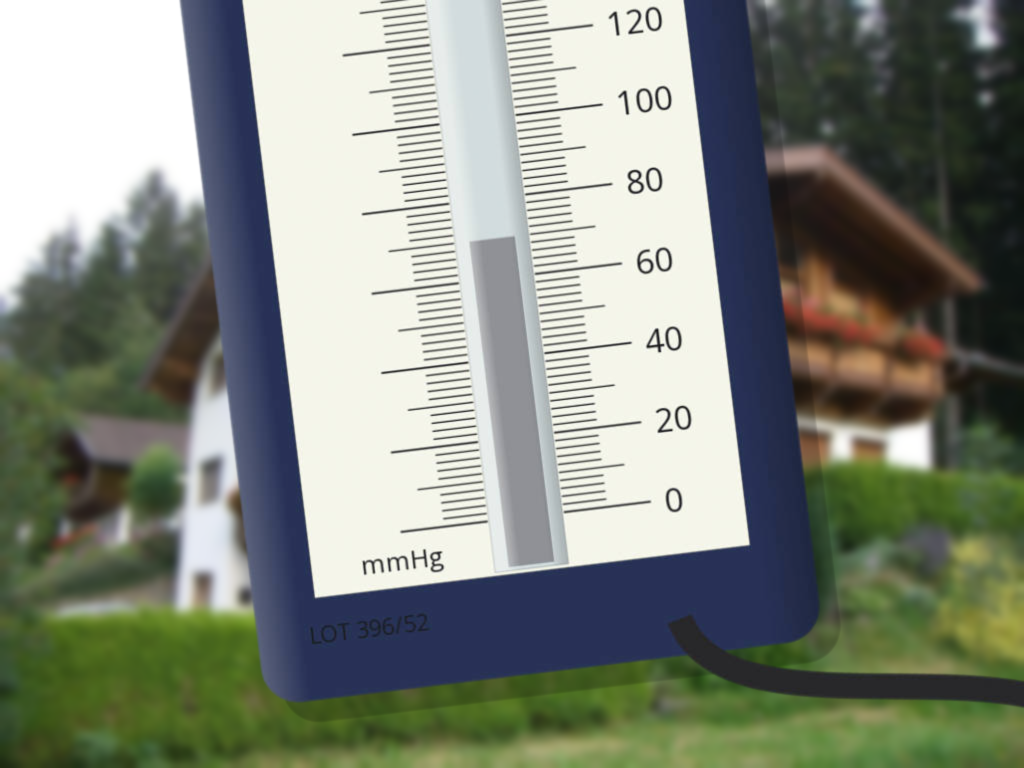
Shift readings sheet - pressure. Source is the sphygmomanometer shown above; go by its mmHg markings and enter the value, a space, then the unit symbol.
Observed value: 70 mmHg
